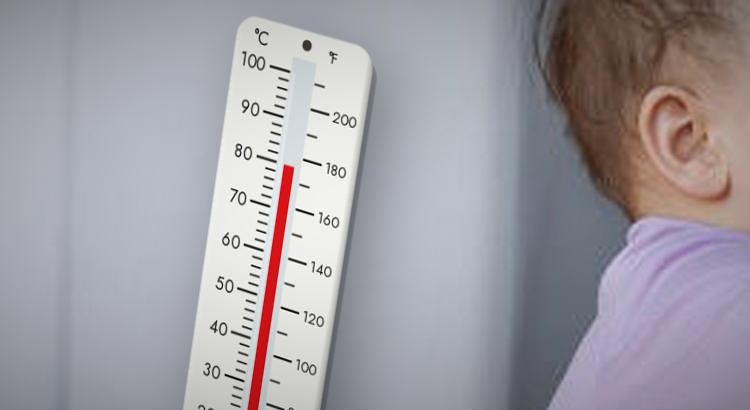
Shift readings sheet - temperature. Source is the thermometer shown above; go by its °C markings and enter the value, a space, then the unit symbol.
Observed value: 80 °C
